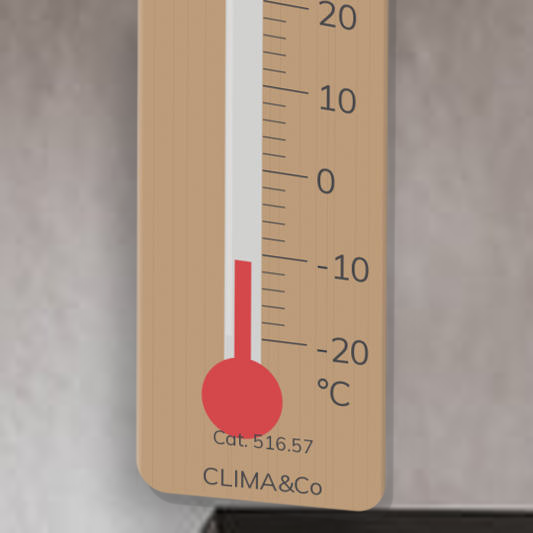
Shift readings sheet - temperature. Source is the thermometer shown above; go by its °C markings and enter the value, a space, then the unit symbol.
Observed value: -11 °C
